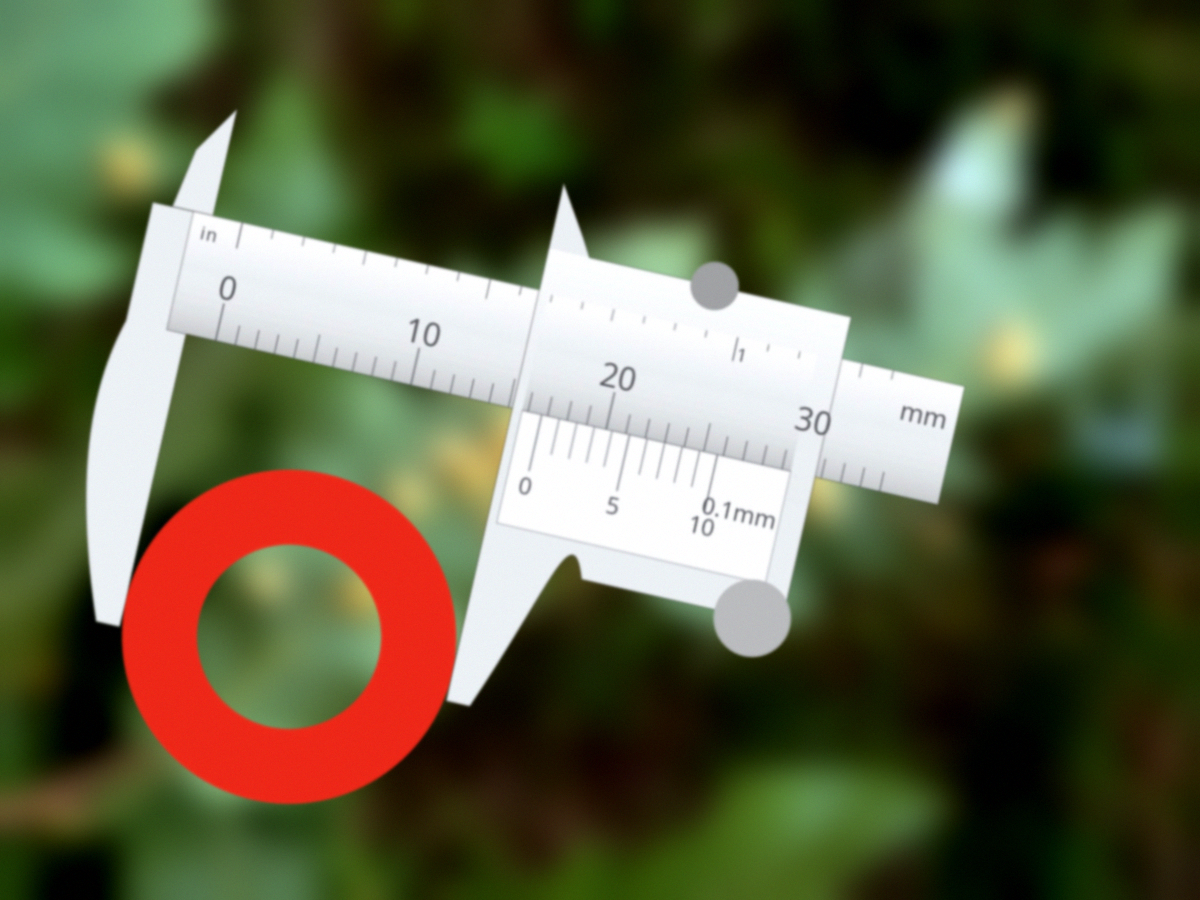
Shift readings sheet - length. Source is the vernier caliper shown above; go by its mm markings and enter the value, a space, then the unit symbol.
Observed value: 16.7 mm
